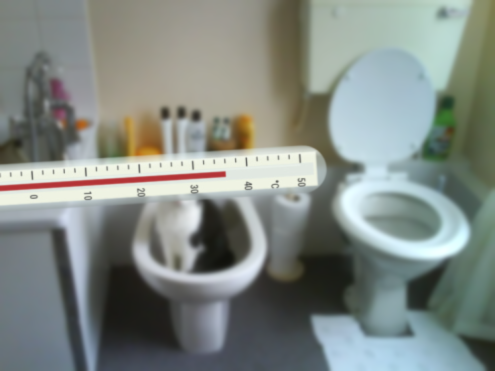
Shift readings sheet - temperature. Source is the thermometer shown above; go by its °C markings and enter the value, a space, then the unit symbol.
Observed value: 36 °C
